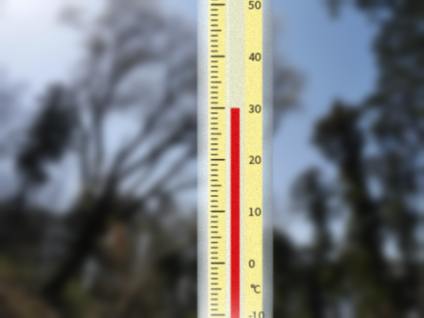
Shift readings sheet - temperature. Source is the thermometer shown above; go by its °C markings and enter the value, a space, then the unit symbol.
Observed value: 30 °C
